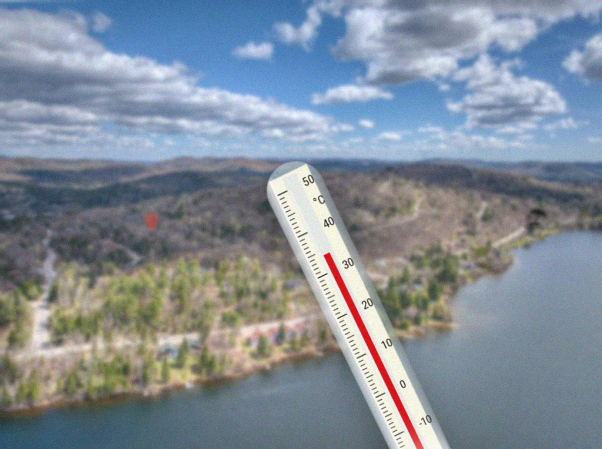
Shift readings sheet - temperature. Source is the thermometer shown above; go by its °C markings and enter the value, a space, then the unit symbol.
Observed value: 34 °C
